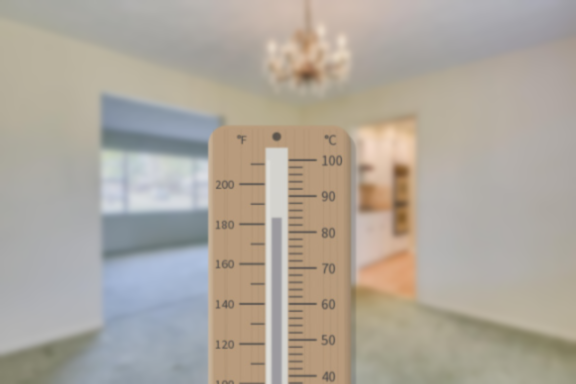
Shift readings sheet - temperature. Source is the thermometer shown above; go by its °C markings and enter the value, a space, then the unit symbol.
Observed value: 84 °C
